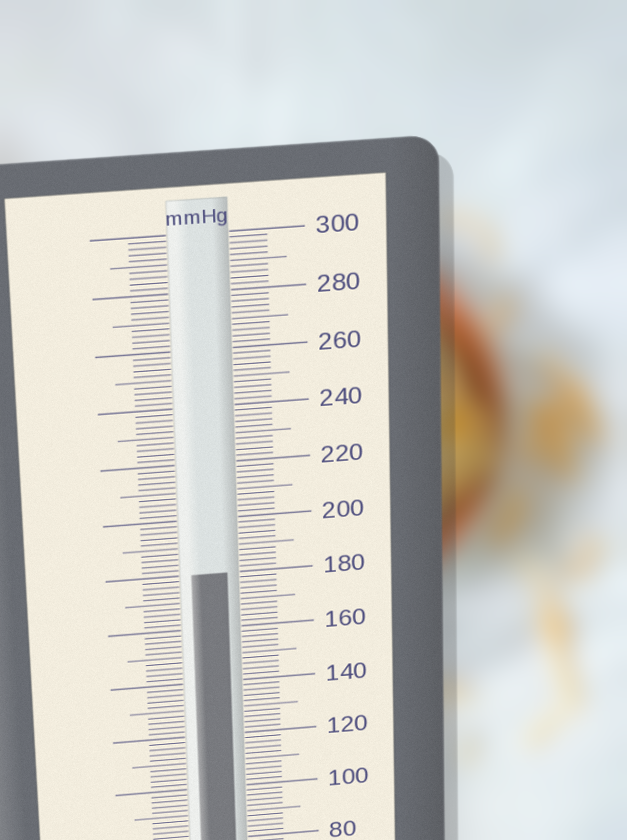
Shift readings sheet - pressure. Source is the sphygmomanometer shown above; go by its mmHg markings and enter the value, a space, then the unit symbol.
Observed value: 180 mmHg
